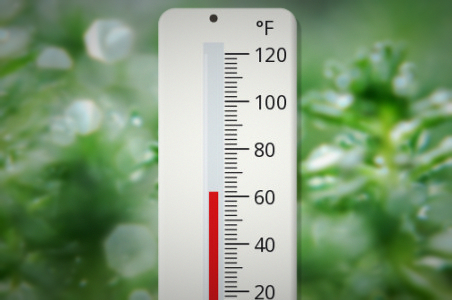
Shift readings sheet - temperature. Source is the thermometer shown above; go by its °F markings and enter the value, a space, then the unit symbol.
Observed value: 62 °F
